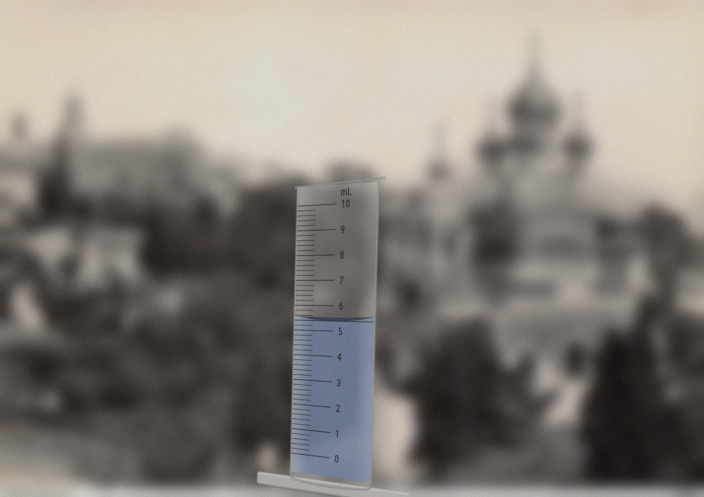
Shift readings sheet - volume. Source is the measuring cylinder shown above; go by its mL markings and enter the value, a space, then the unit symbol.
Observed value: 5.4 mL
